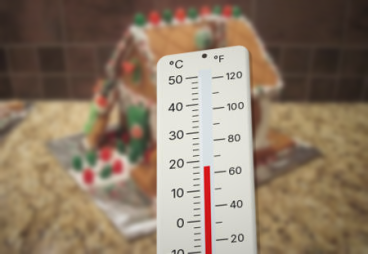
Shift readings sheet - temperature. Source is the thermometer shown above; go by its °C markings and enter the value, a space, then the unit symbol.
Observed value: 18 °C
